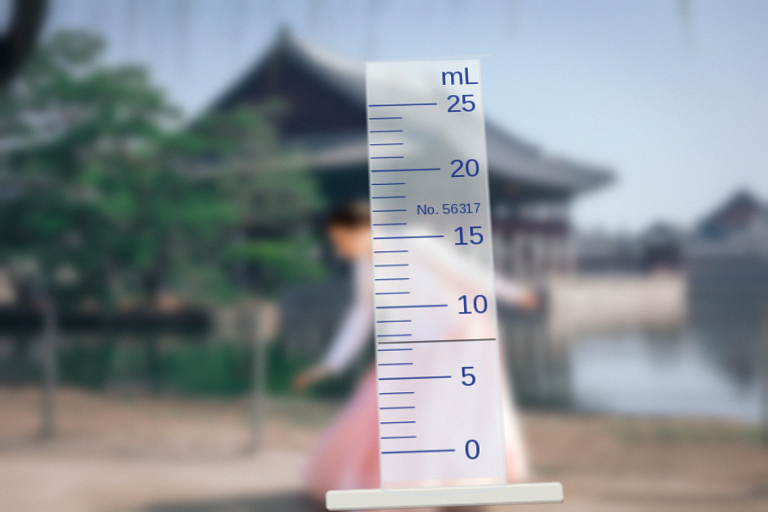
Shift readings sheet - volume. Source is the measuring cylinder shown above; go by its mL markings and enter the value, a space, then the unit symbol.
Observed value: 7.5 mL
